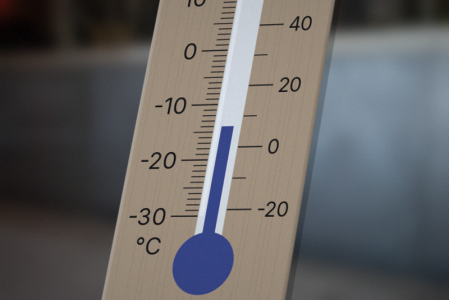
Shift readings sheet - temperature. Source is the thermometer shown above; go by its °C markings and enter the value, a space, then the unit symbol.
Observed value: -14 °C
